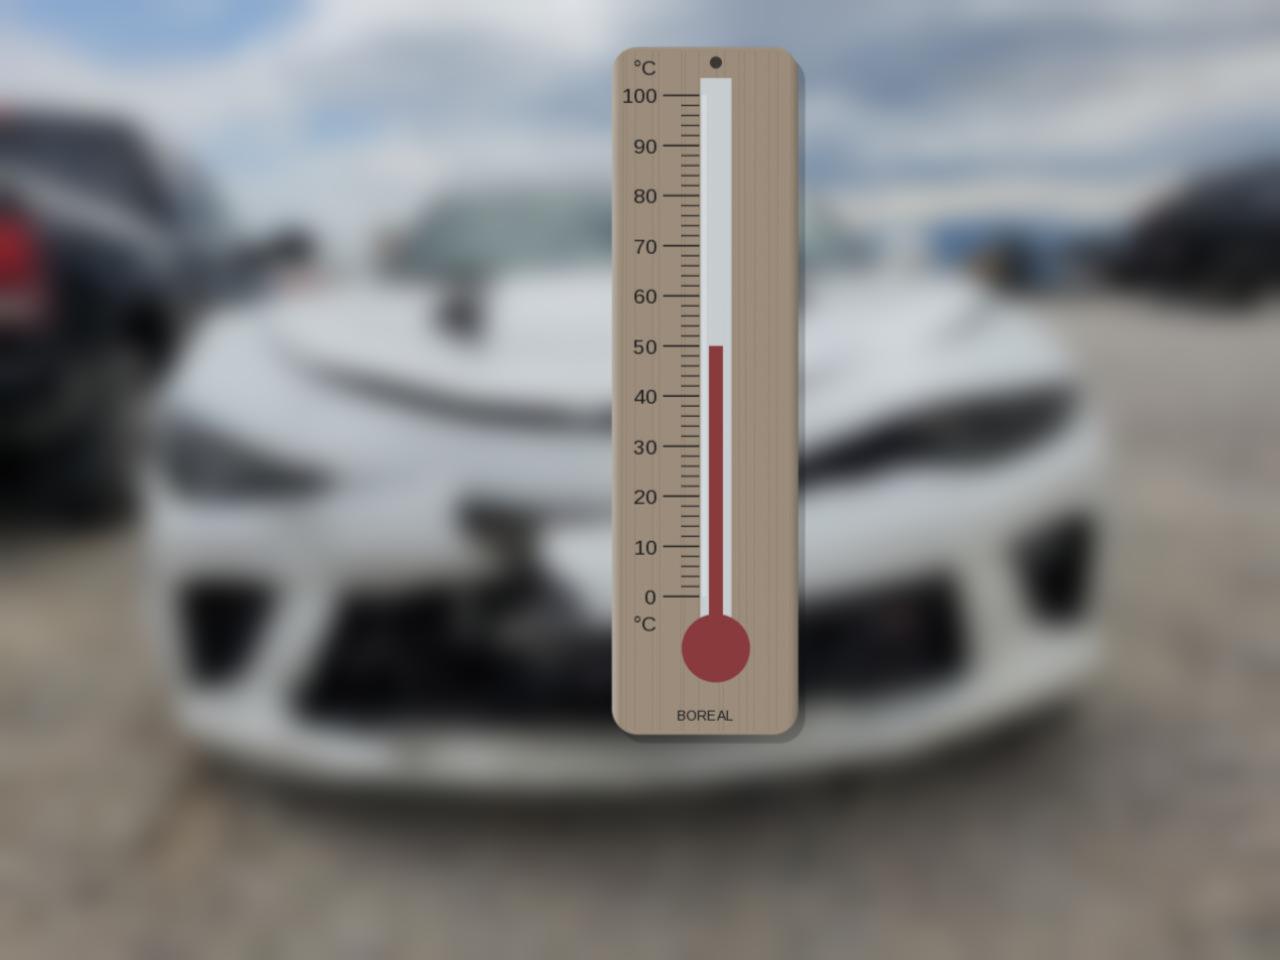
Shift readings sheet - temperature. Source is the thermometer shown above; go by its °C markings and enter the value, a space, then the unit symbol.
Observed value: 50 °C
